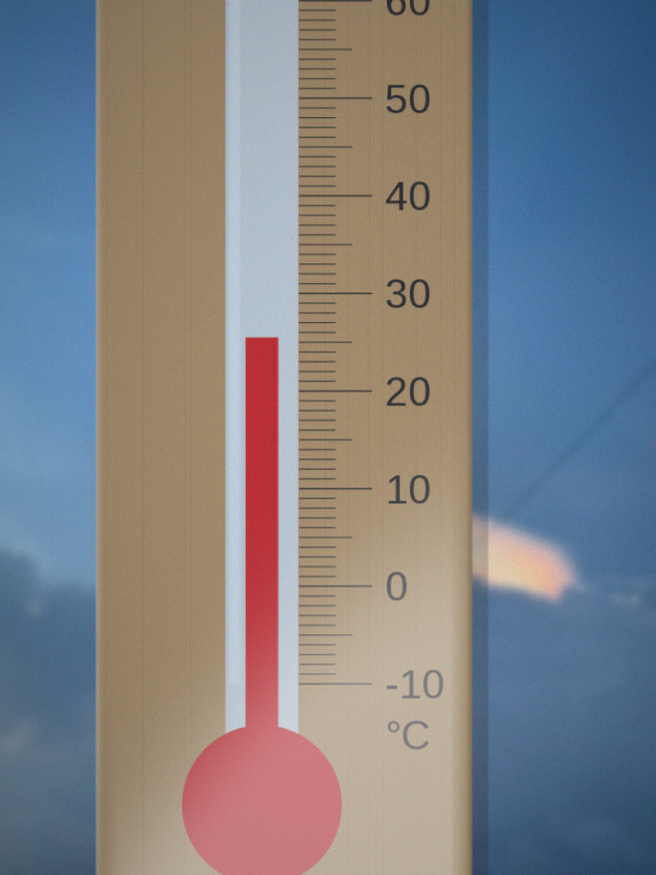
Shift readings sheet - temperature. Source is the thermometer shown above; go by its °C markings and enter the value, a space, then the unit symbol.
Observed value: 25.5 °C
